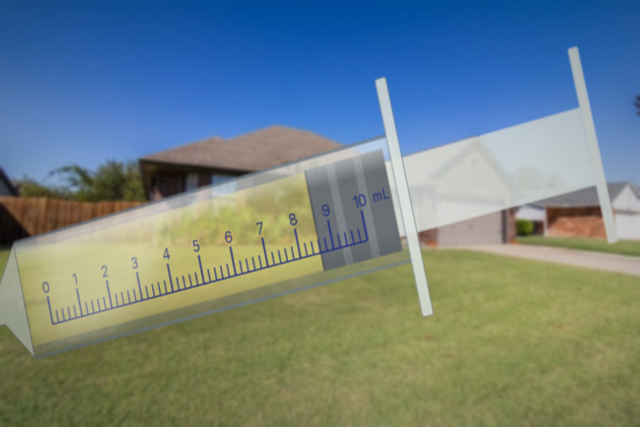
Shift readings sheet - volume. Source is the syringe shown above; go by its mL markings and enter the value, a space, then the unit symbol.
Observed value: 8.6 mL
